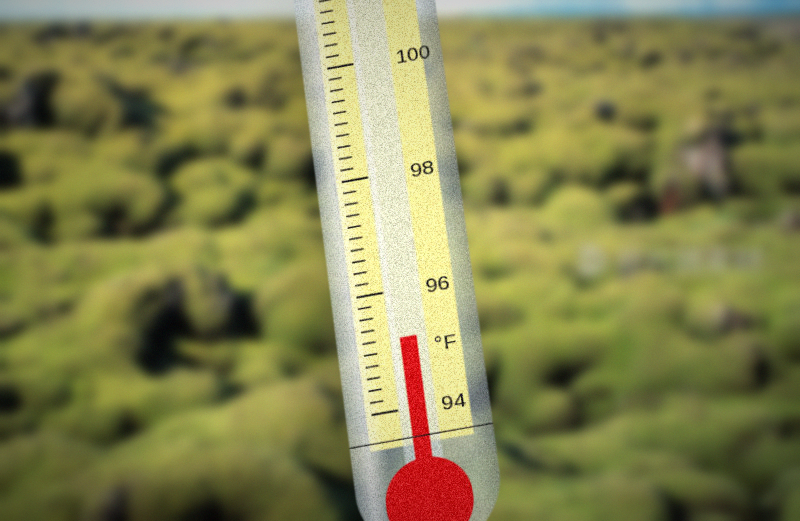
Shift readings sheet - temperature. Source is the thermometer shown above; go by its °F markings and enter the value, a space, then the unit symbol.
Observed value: 95.2 °F
